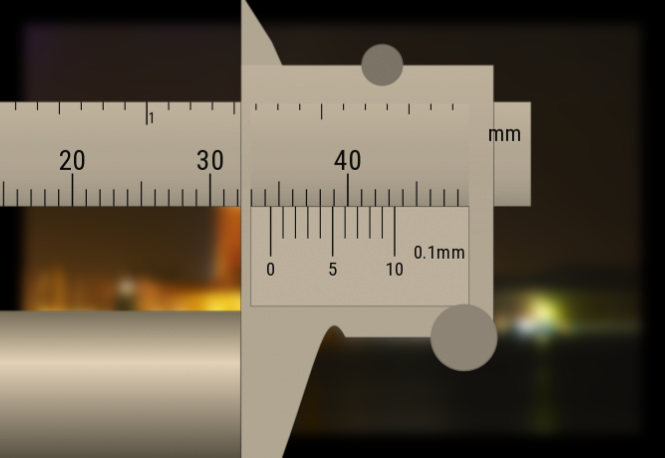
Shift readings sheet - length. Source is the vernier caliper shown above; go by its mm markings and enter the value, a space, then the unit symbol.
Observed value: 34.4 mm
